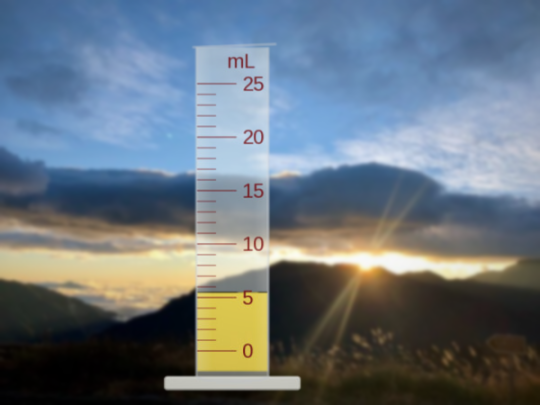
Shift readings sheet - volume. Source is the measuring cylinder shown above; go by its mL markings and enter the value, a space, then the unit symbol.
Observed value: 5.5 mL
